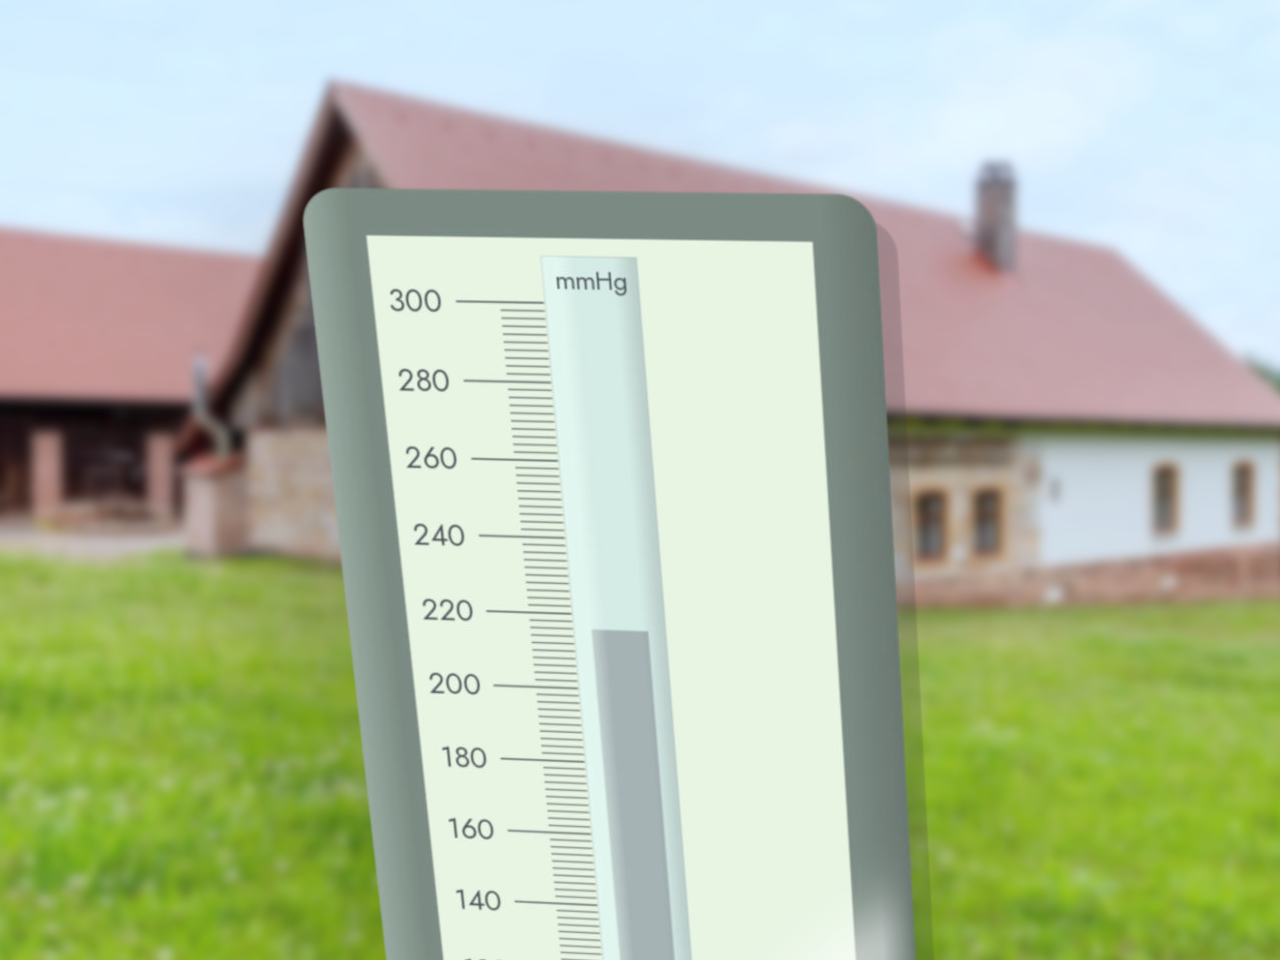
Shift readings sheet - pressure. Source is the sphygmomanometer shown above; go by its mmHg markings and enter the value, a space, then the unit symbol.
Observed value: 216 mmHg
